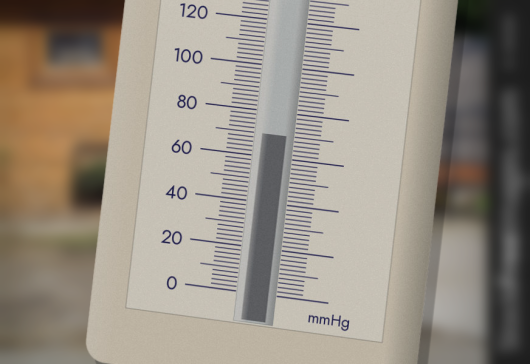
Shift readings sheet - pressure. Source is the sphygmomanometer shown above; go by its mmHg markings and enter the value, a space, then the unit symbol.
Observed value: 70 mmHg
